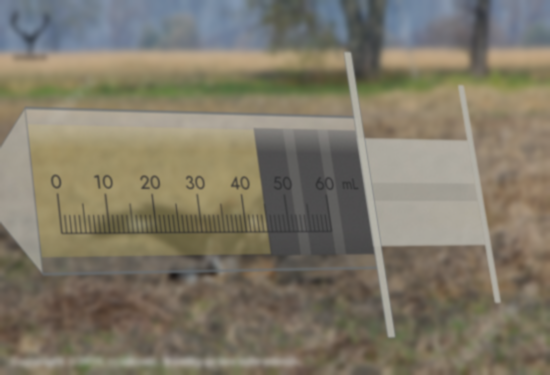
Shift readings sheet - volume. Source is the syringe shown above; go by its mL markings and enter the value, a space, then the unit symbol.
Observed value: 45 mL
